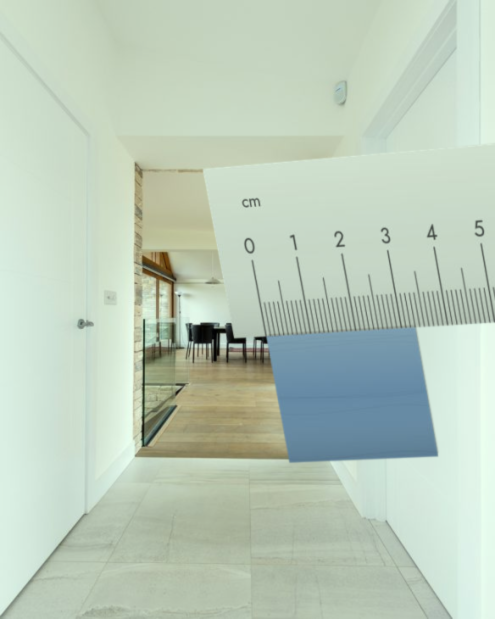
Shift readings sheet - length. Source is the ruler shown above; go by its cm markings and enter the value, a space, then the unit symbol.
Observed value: 3.3 cm
